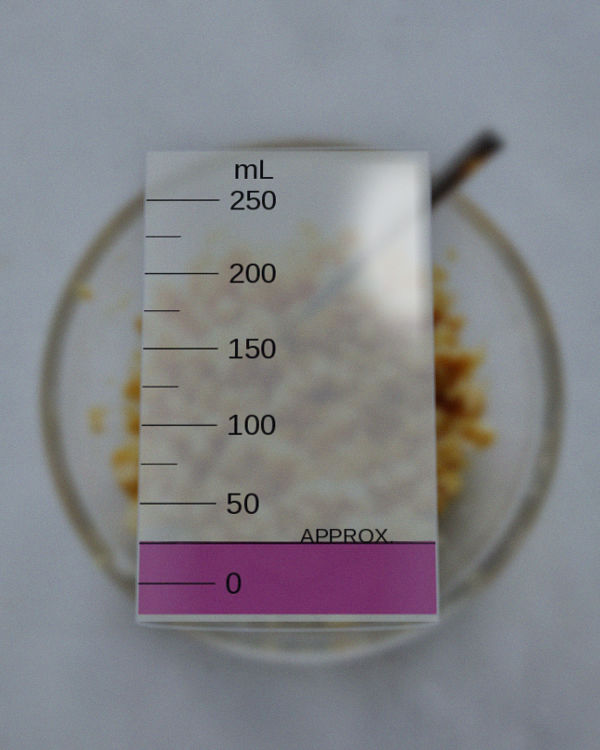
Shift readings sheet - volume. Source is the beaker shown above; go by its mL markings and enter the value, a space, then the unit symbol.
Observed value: 25 mL
